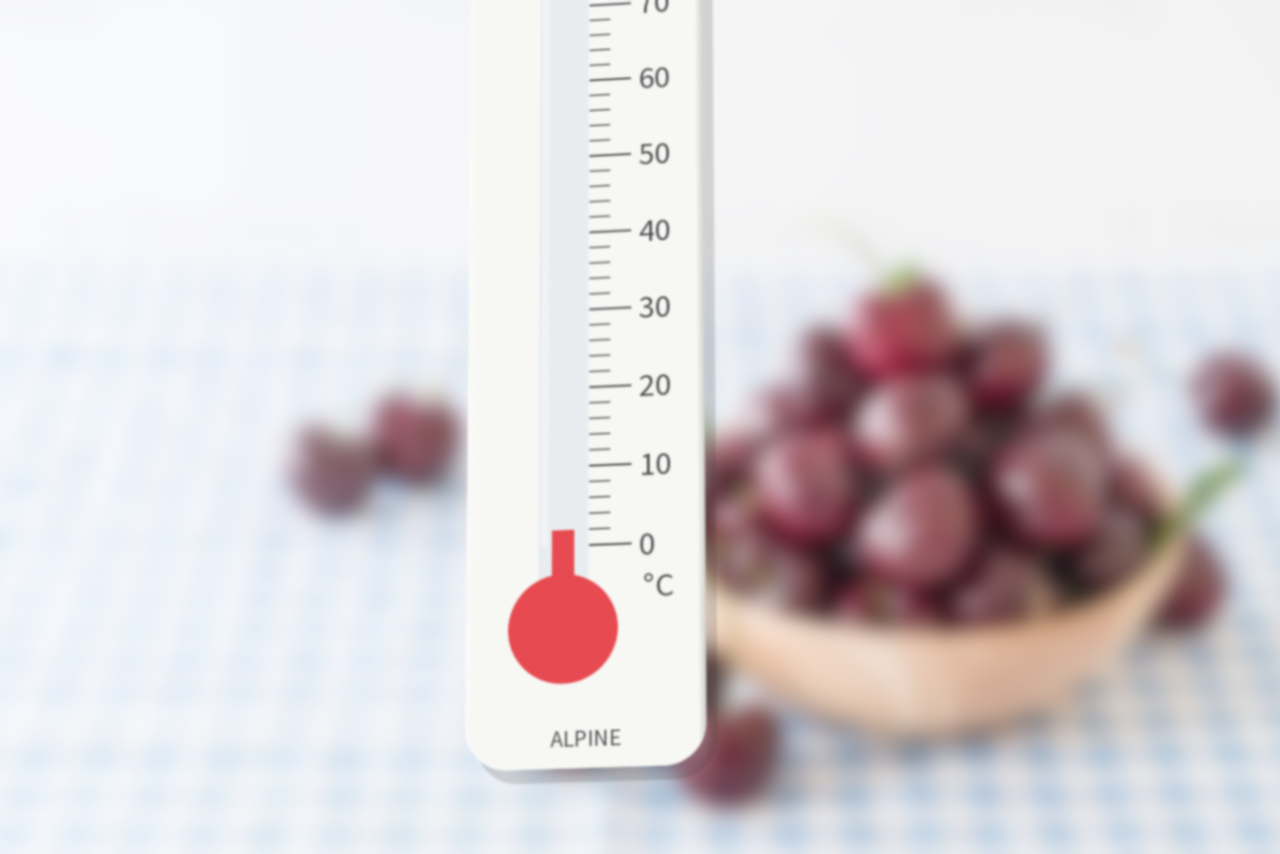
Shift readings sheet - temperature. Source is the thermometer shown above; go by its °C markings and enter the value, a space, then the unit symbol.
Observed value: 2 °C
